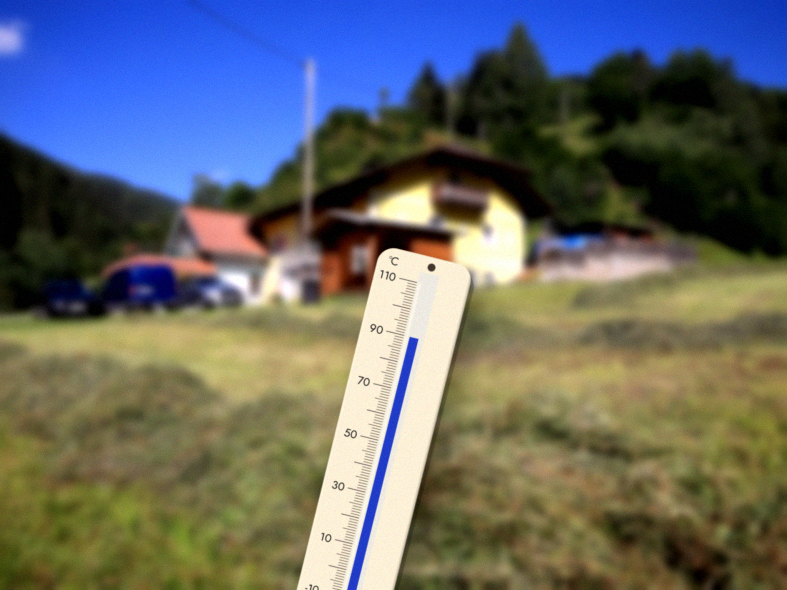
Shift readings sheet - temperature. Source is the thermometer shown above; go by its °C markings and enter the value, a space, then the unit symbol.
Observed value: 90 °C
